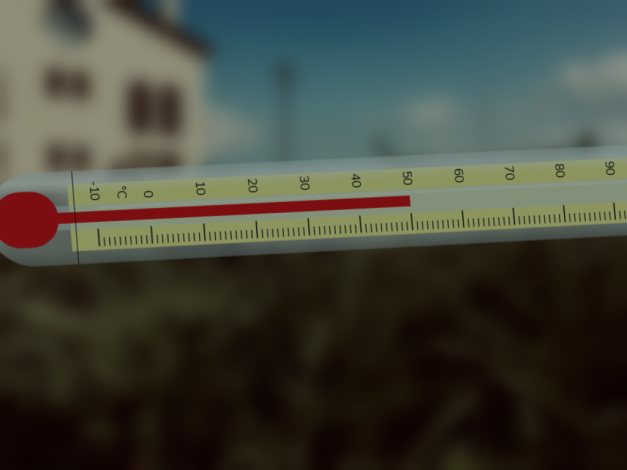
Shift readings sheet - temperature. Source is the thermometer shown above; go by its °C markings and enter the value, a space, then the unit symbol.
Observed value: 50 °C
